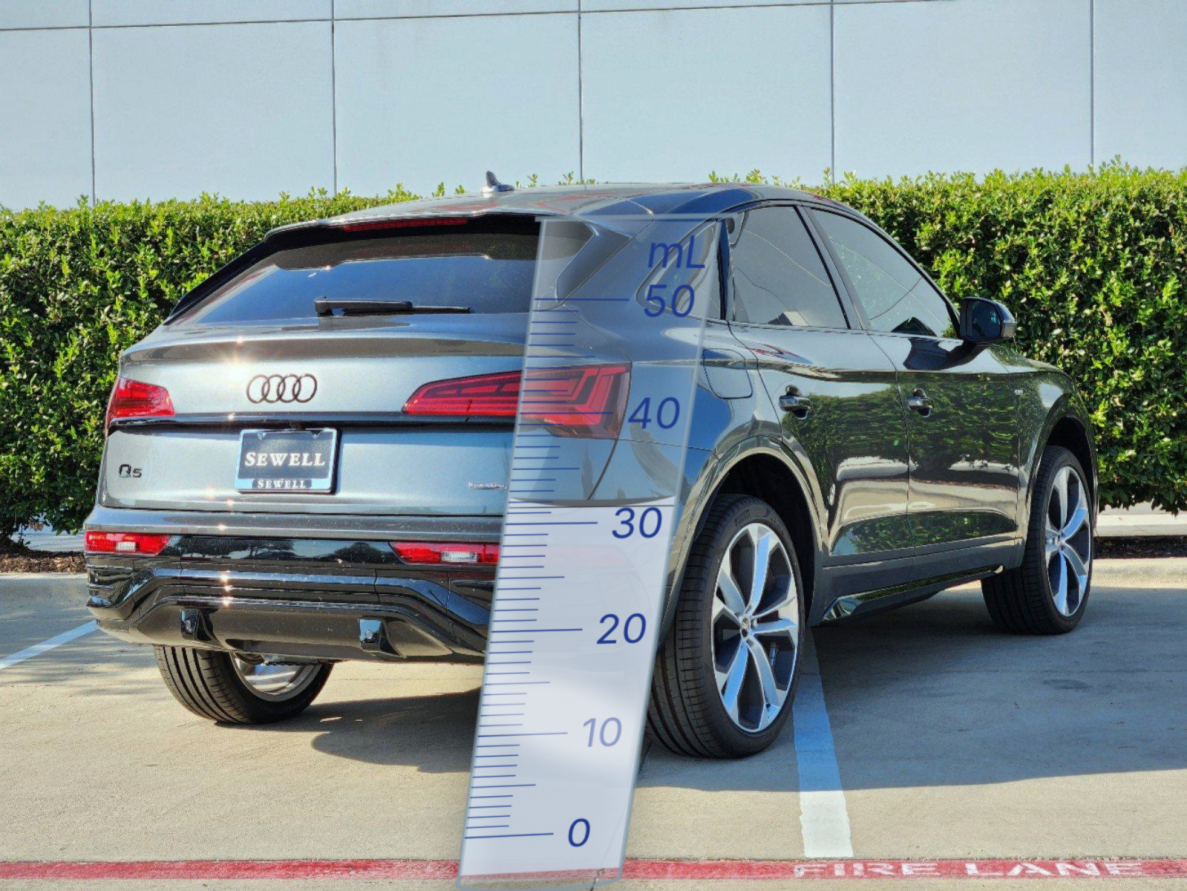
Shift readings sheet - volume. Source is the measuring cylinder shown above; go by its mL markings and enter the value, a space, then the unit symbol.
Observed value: 31.5 mL
